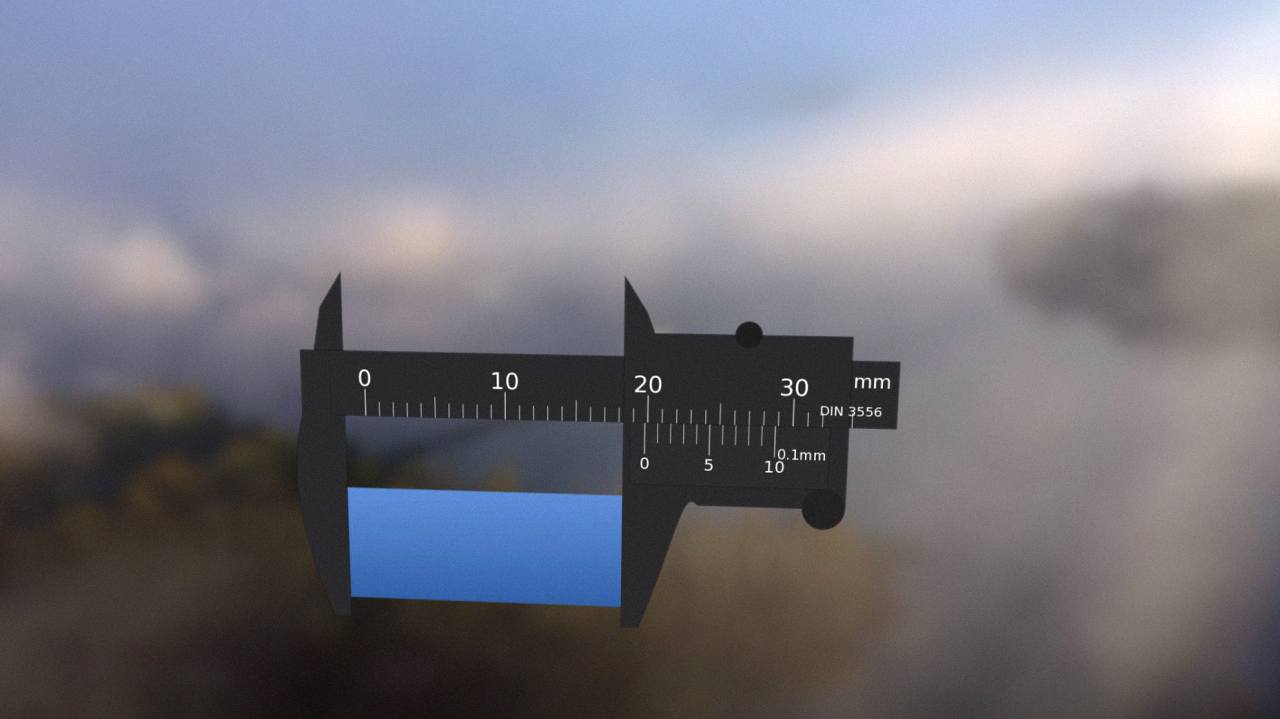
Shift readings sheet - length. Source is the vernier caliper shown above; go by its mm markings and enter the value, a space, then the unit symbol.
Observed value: 19.8 mm
